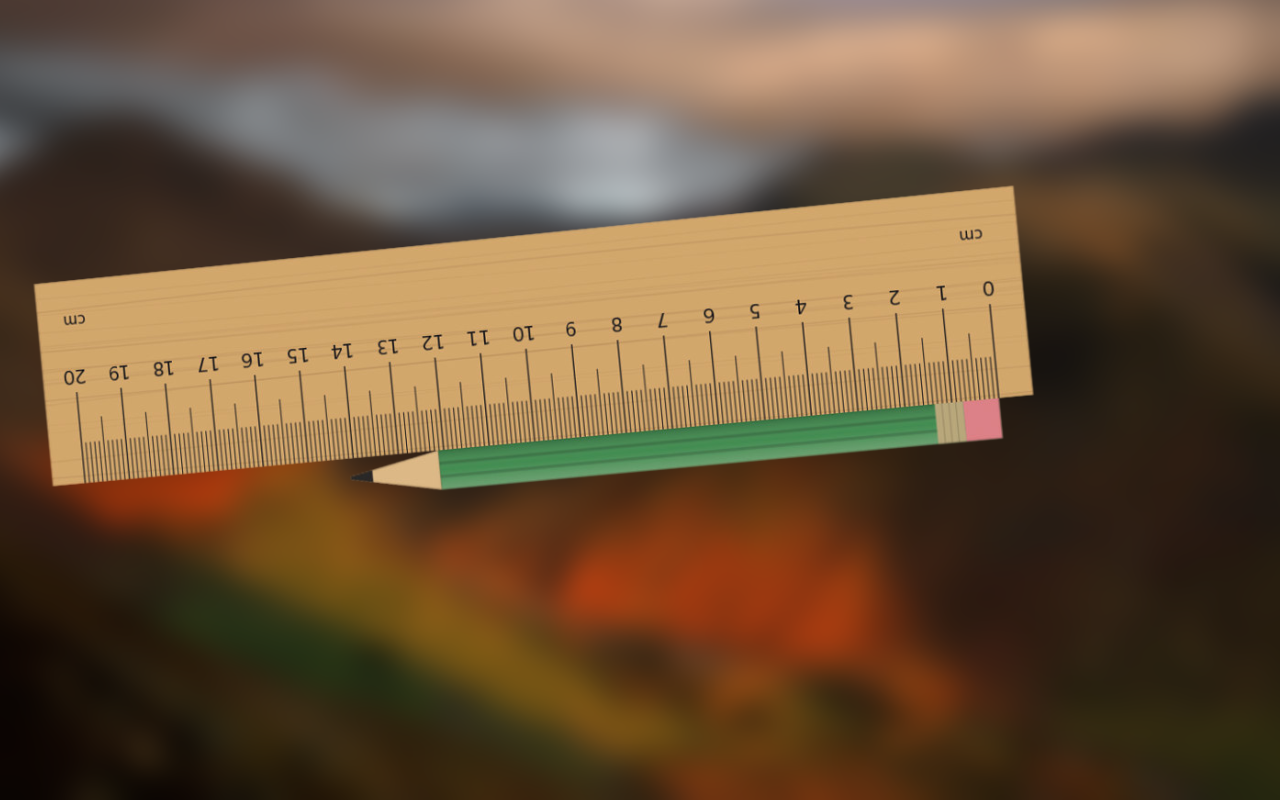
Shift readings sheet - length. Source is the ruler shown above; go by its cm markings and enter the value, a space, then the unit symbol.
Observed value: 14.1 cm
